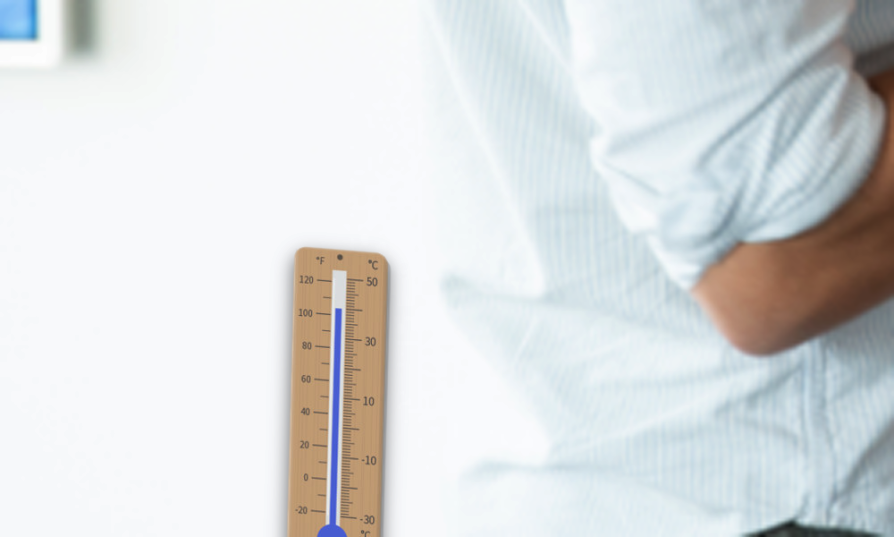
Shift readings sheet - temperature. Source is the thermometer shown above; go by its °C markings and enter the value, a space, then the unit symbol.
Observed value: 40 °C
